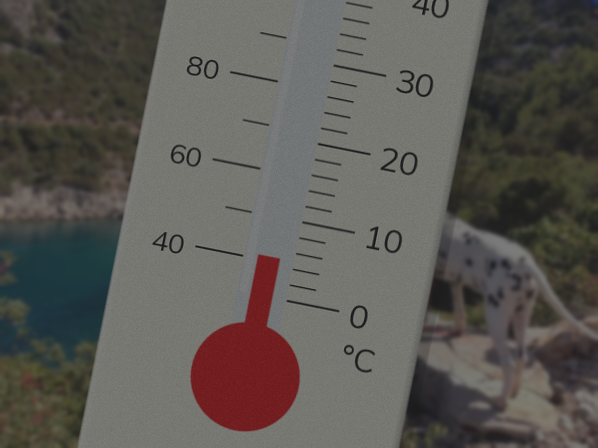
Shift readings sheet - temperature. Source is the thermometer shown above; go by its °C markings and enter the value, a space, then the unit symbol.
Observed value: 5 °C
